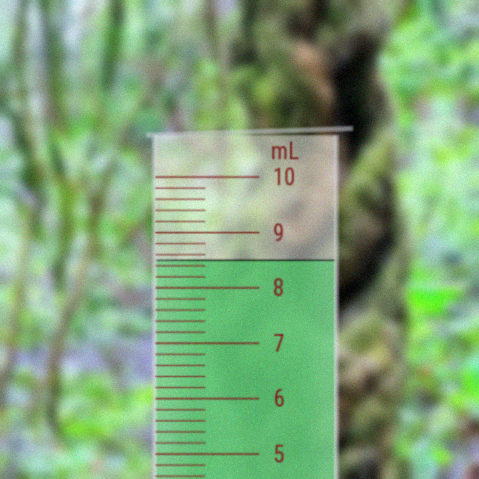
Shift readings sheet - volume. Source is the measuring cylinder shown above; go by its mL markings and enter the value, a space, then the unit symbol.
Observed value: 8.5 mL
